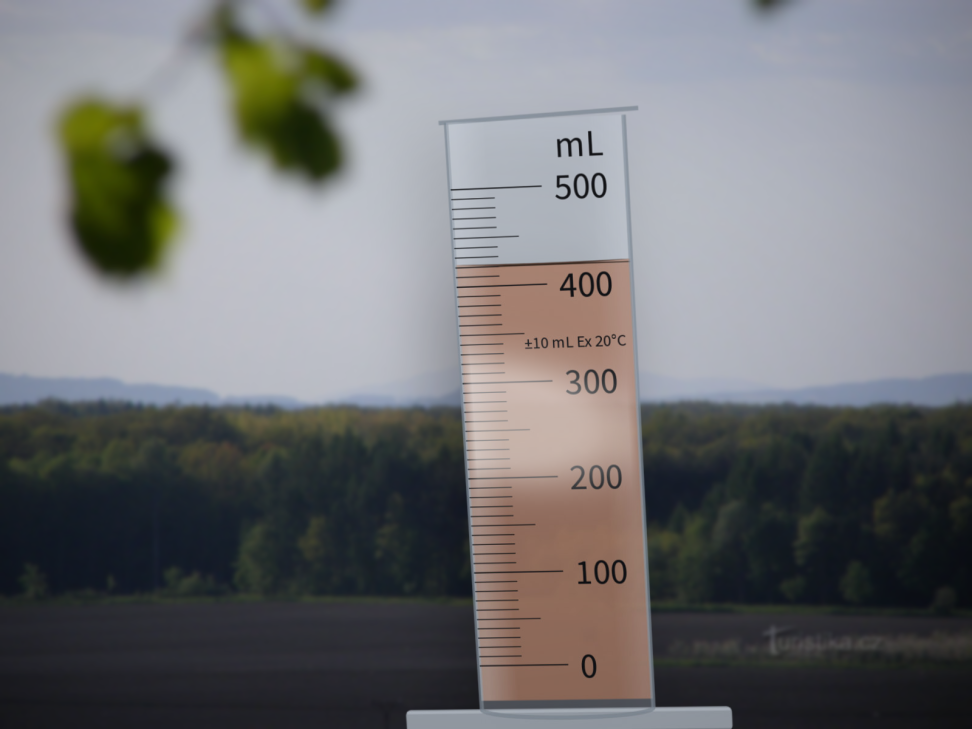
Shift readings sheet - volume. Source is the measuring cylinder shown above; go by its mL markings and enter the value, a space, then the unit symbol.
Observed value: 420 mL
